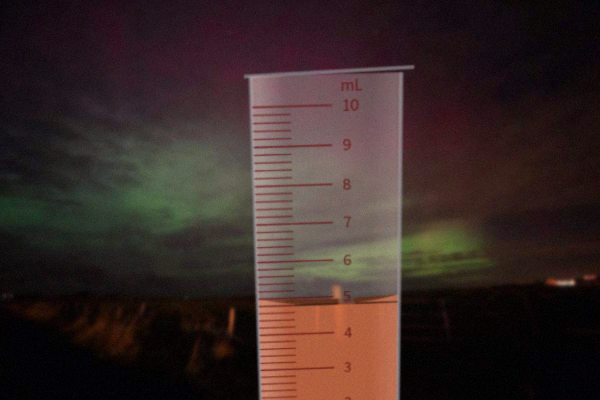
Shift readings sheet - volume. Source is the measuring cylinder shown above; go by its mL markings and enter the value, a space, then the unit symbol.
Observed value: 4.8 mL
